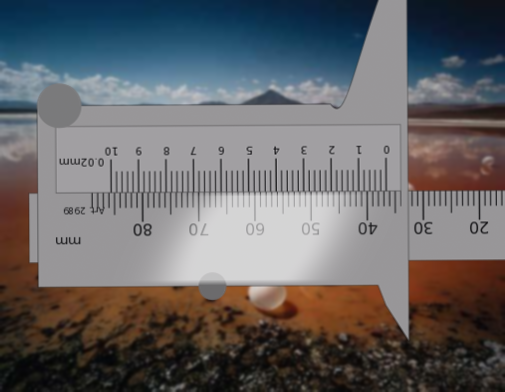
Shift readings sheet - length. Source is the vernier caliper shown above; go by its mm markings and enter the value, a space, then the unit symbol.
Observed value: 36.6 mm
